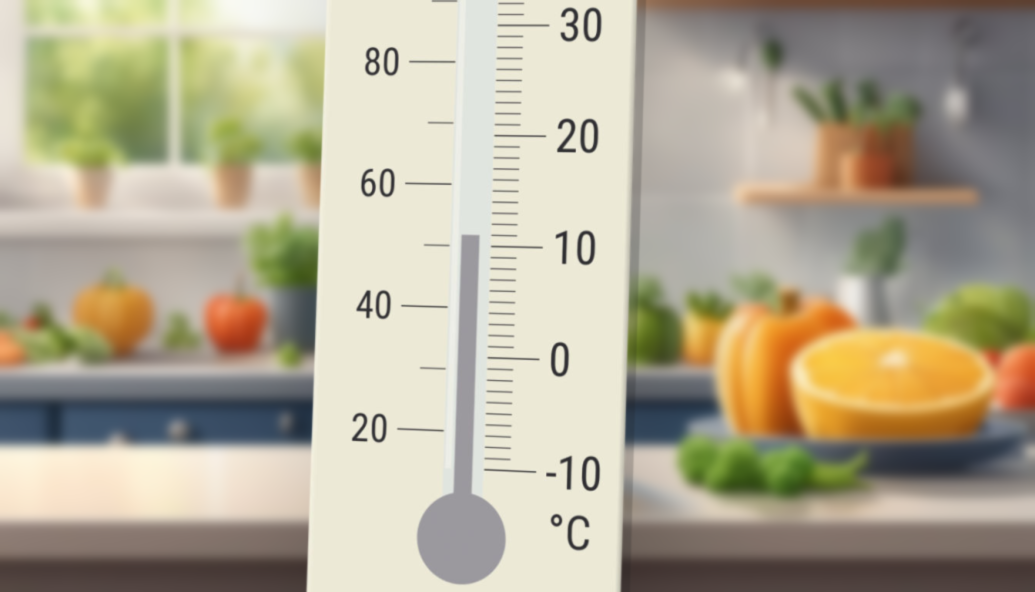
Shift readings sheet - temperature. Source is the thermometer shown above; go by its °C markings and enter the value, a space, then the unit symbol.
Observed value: 11 °C
